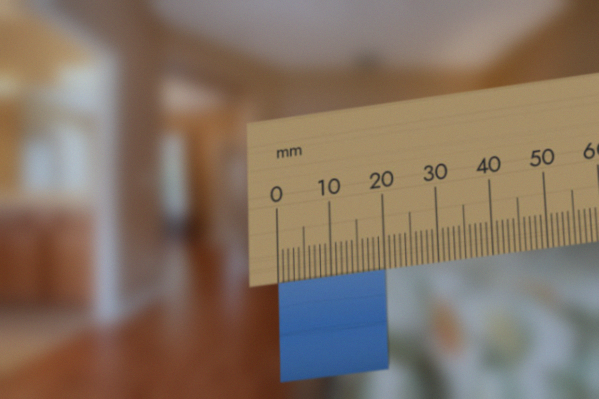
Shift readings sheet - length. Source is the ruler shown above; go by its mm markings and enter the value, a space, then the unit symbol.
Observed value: 20 mm
